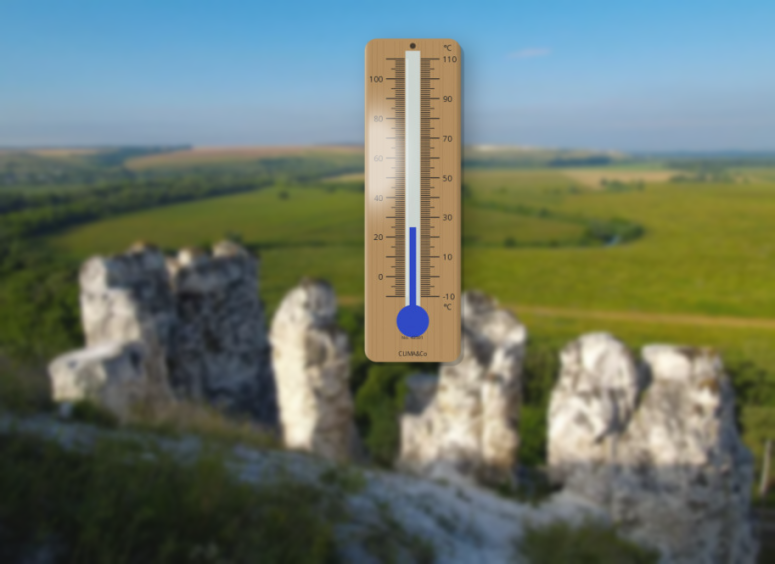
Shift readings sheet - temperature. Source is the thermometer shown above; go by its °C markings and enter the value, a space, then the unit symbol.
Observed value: 25 °C
